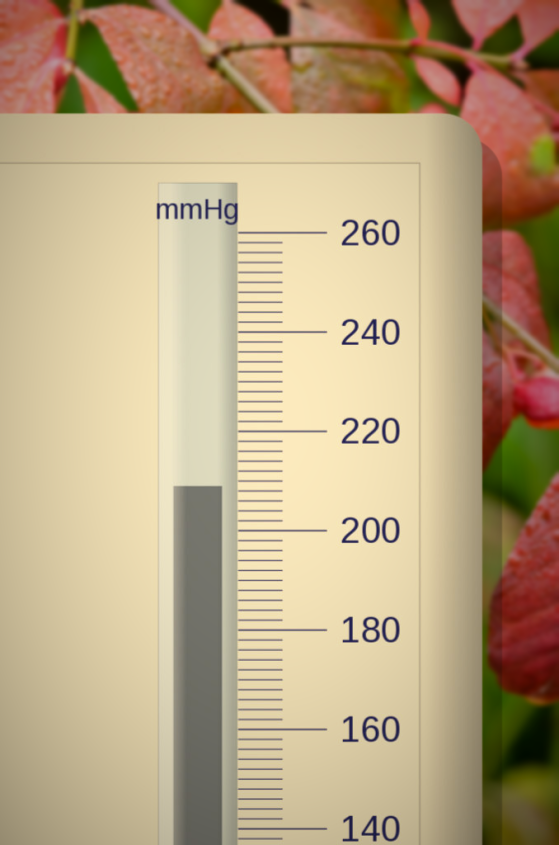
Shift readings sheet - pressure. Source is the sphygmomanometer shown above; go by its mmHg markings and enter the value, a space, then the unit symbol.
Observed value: 209 mmHg
